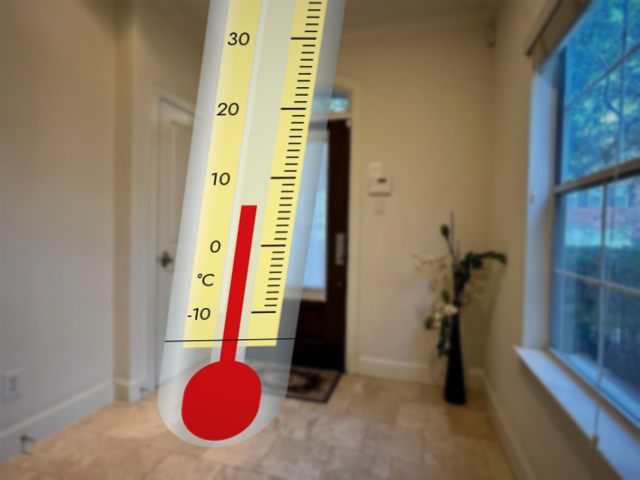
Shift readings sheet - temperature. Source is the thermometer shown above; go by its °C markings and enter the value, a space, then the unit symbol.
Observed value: 6 °C
